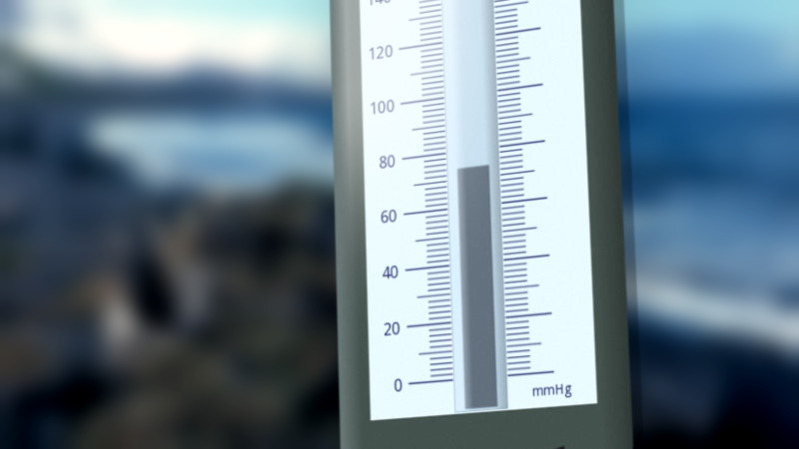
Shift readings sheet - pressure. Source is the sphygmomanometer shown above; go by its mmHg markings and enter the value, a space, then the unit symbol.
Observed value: 74 mmHg
